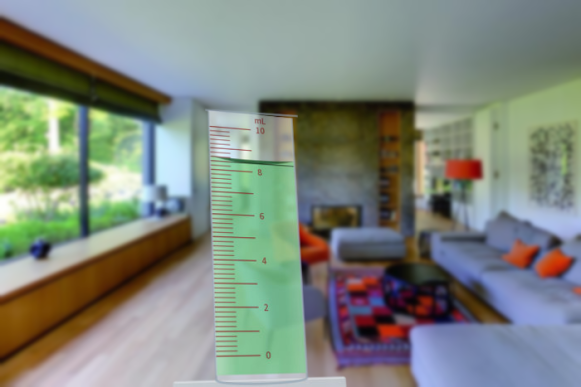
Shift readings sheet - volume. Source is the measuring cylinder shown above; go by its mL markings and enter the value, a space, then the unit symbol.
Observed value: 8.4 mL
